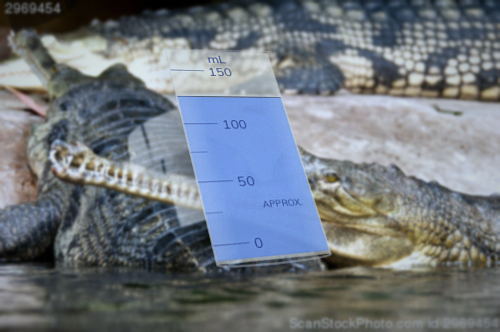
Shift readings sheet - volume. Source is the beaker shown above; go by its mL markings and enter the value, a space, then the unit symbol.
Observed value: 125 mL
